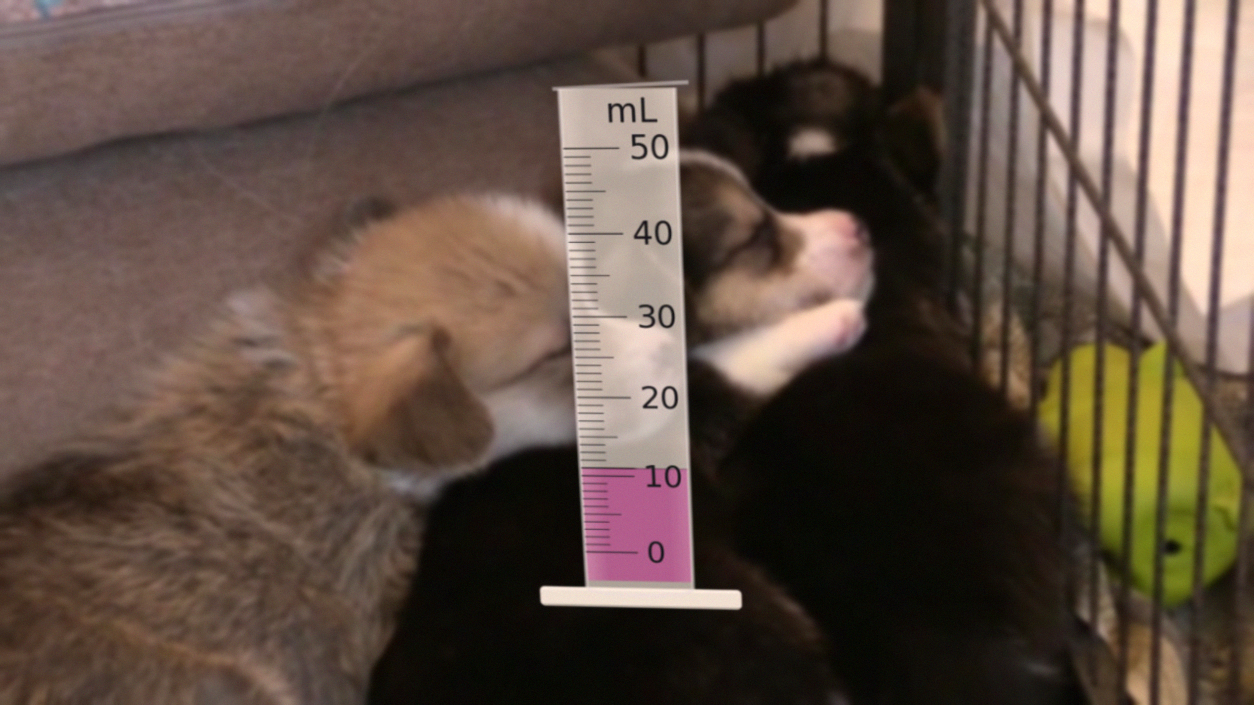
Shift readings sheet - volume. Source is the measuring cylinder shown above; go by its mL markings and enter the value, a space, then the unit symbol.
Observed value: 11 mL
